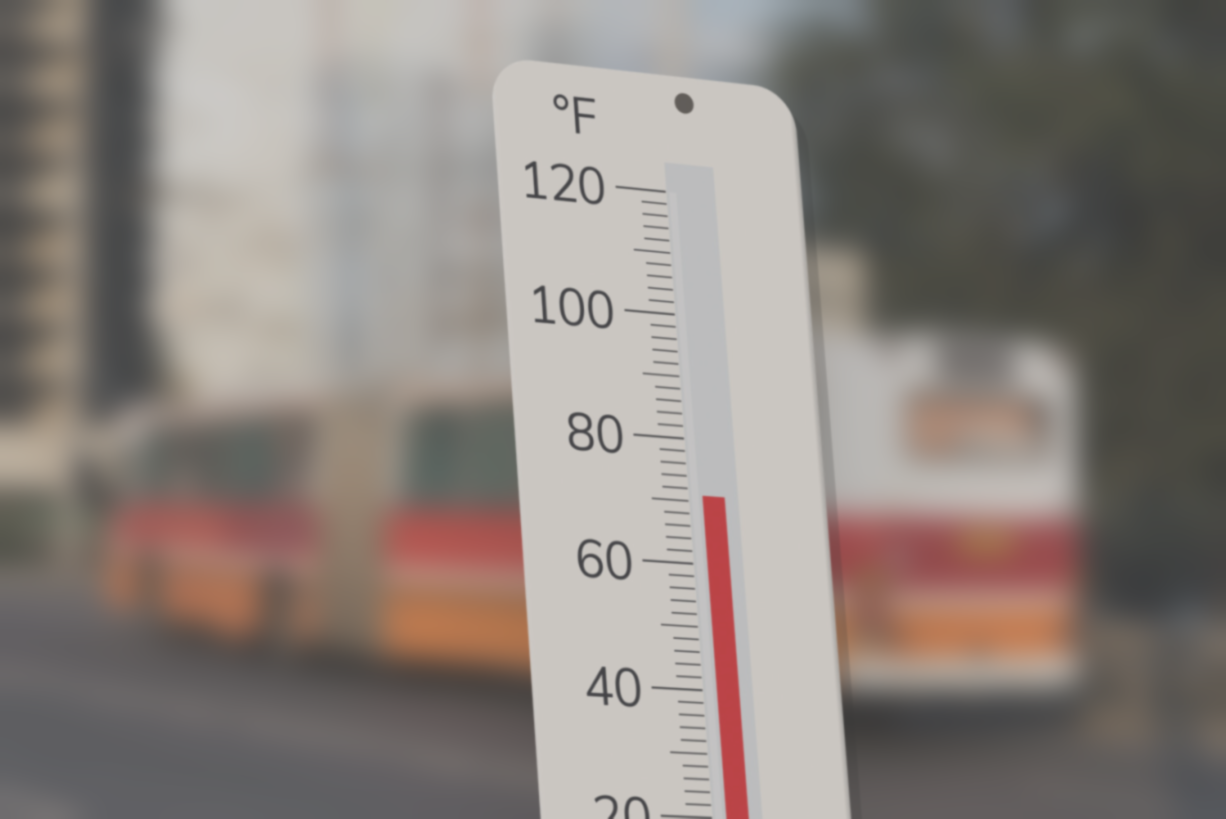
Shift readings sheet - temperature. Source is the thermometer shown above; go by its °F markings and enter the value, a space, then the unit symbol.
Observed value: 71 °F
